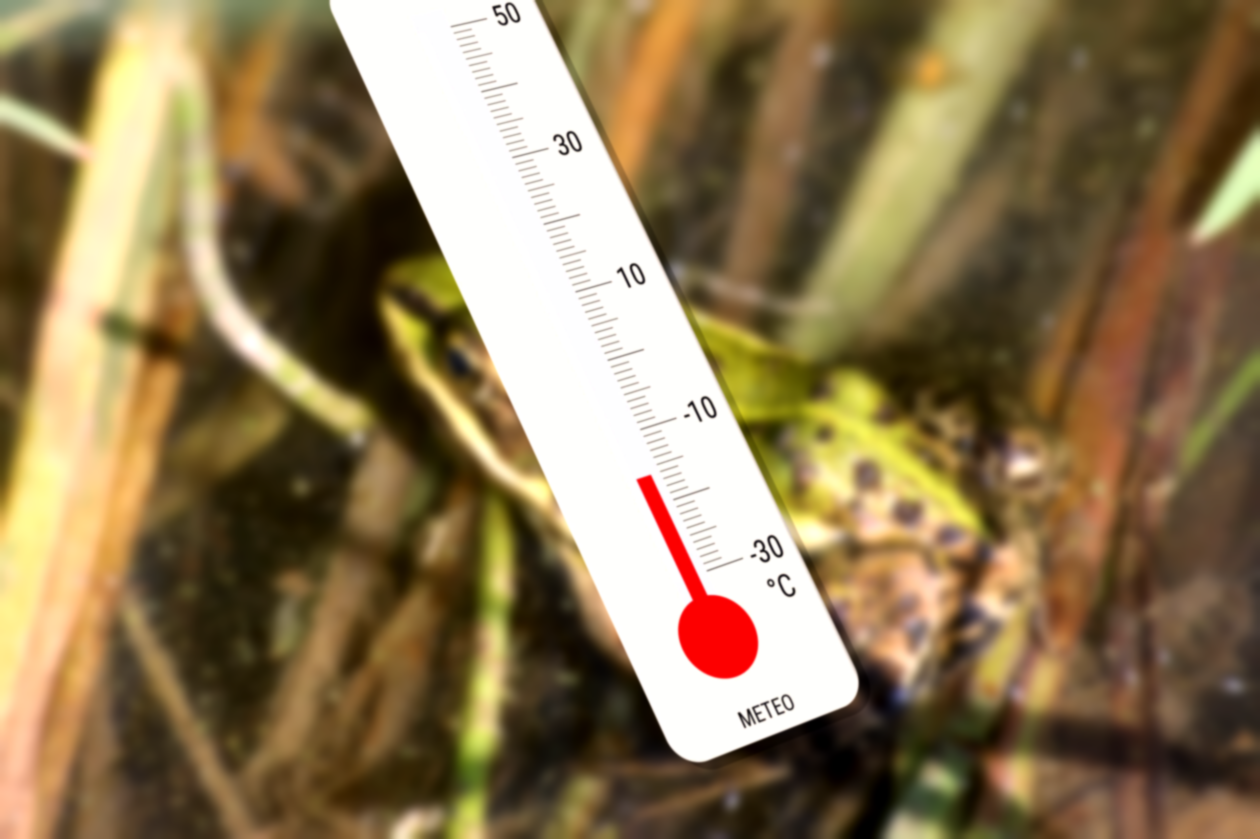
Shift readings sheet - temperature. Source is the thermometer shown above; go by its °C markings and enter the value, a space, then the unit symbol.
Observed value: -16 °C
